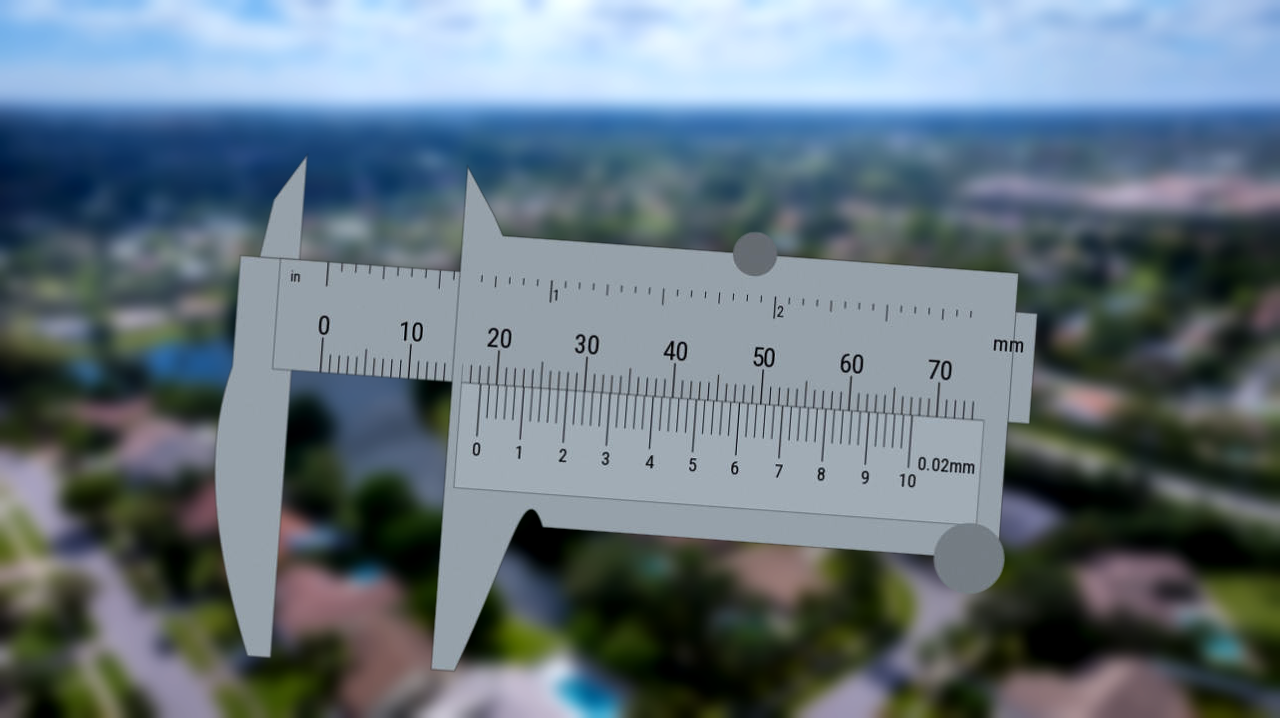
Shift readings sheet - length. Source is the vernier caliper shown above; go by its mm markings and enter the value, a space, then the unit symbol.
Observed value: 18.2 mm
